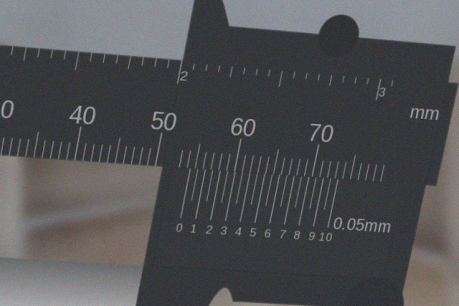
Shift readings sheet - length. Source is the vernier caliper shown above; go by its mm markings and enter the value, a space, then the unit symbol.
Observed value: 54.4 mm
